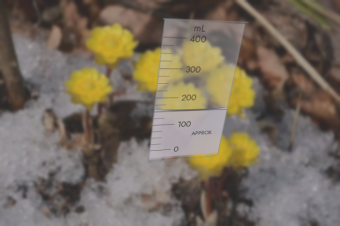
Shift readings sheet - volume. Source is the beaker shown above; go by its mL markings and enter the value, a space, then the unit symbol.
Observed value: 150 mL
